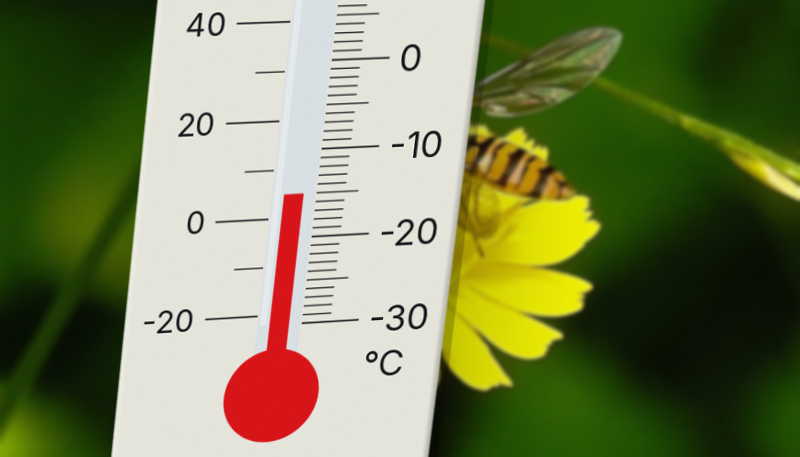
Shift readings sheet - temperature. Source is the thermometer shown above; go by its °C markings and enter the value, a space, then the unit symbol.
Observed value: -15 °C
